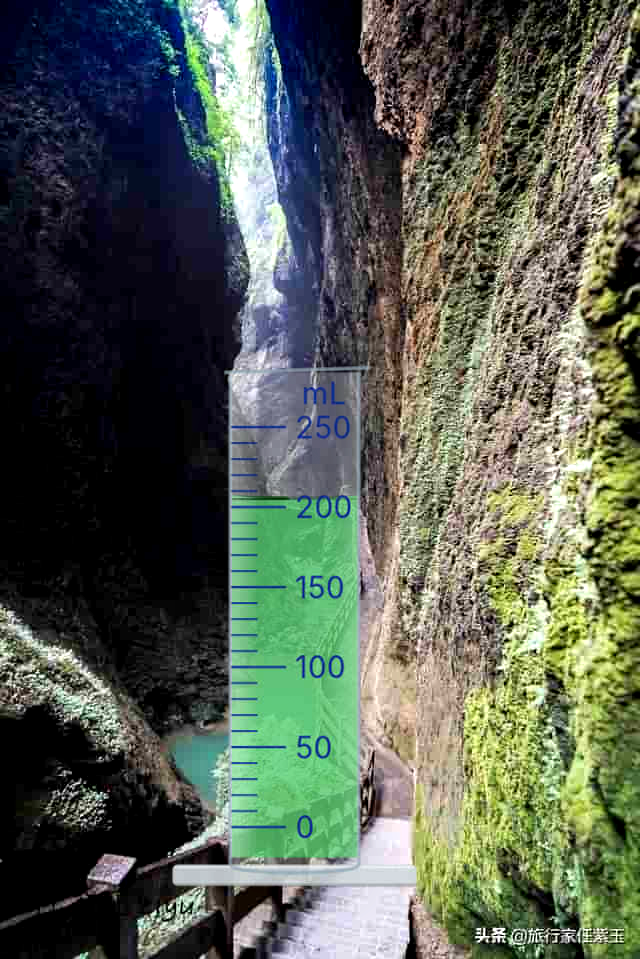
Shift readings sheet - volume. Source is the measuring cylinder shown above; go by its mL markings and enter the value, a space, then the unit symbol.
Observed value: 205 mL
